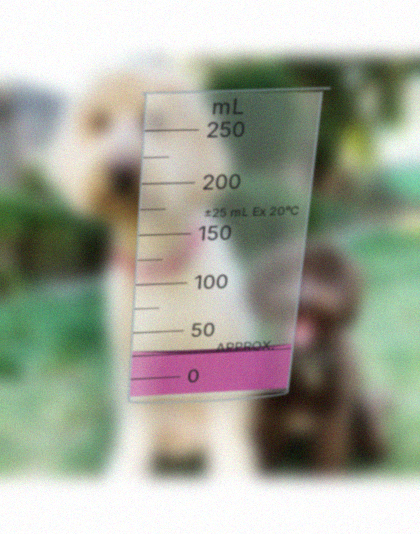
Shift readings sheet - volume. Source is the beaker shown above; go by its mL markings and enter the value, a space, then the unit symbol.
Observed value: 25 mL
